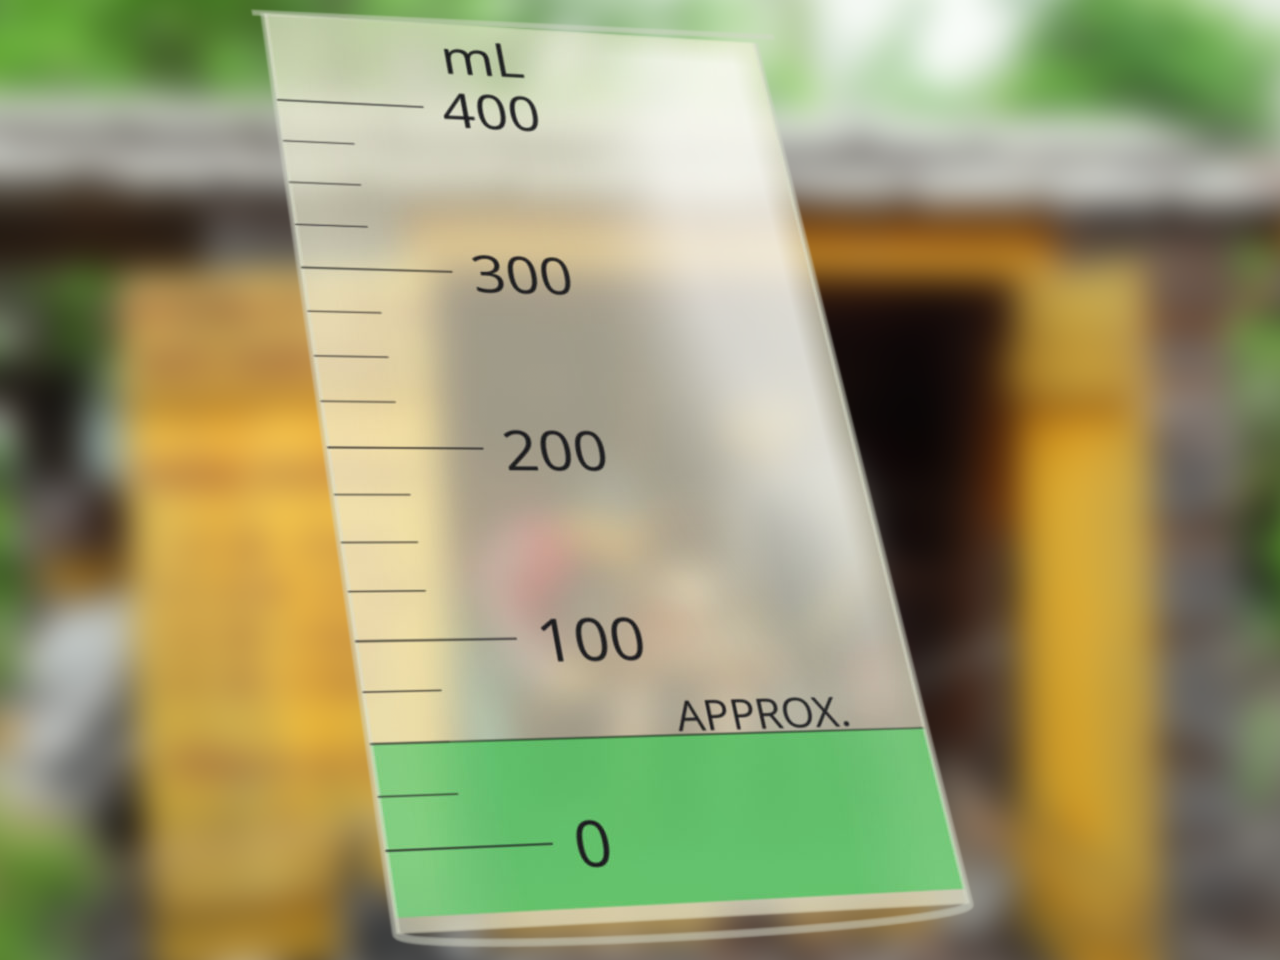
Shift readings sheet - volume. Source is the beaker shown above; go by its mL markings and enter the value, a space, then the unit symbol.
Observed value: 50 mL
